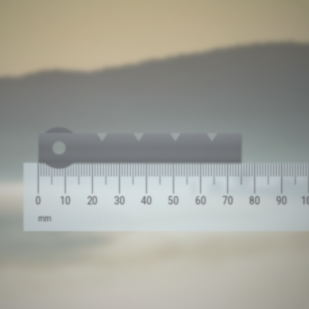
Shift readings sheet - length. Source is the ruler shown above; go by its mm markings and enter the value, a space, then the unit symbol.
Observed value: 75 mm
